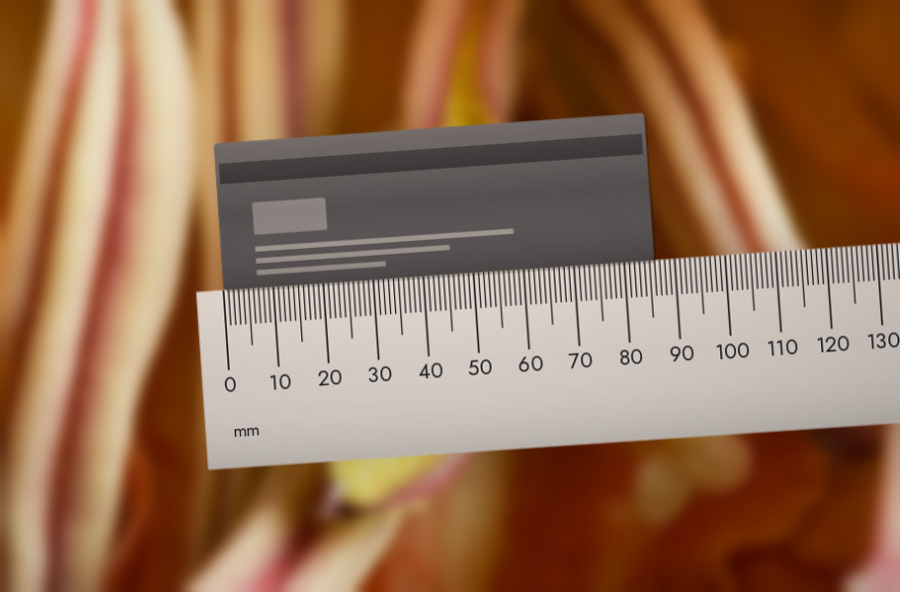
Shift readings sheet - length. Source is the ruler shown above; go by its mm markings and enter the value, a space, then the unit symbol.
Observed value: 86 mm
